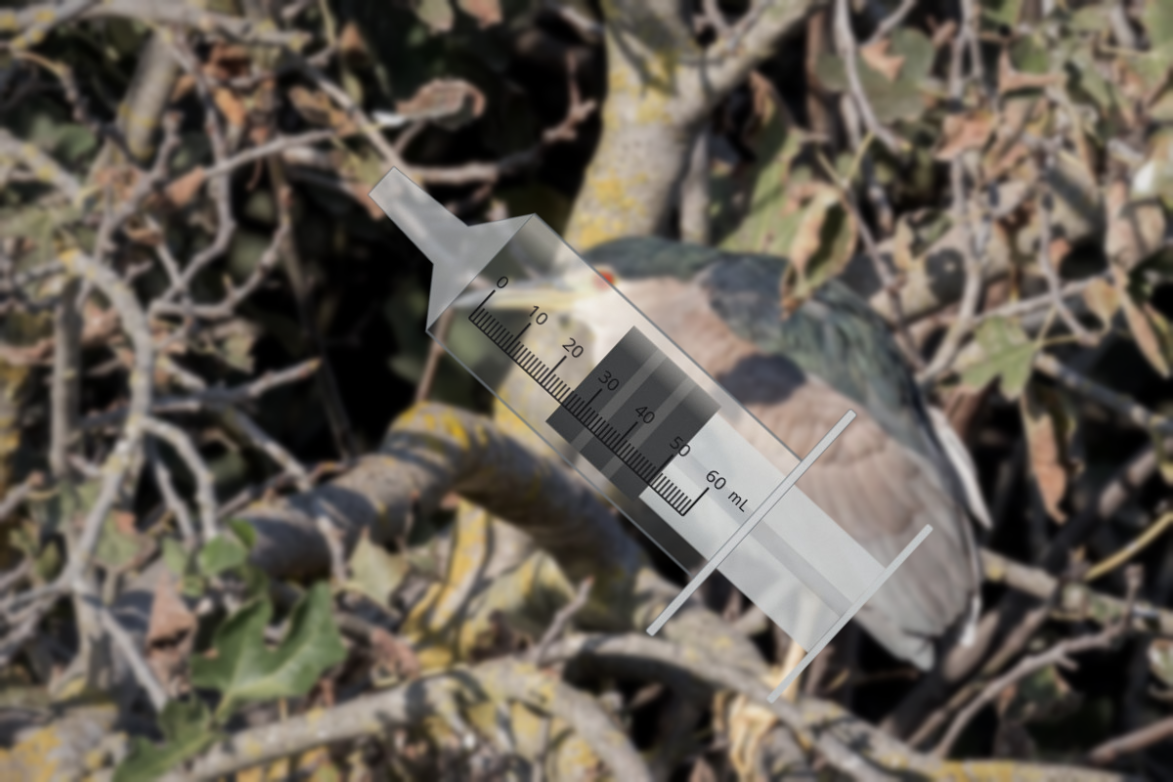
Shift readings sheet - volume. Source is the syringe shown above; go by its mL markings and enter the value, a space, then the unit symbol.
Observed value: 26 mL
